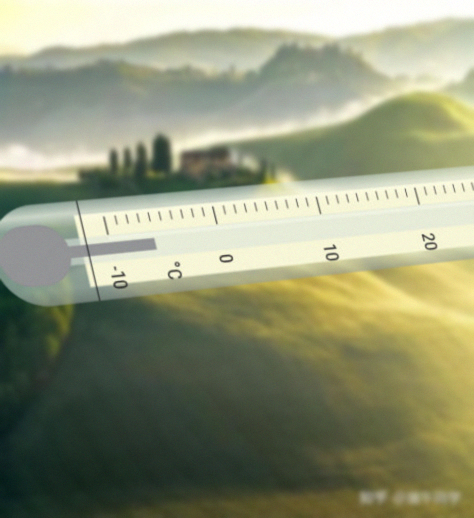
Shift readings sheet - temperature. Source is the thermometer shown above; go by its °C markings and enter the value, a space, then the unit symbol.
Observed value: -6 °C
